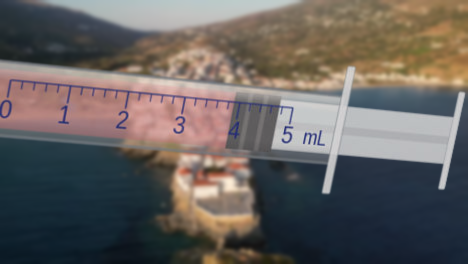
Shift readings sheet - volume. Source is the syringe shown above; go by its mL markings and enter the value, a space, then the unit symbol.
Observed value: 3.9 mL
